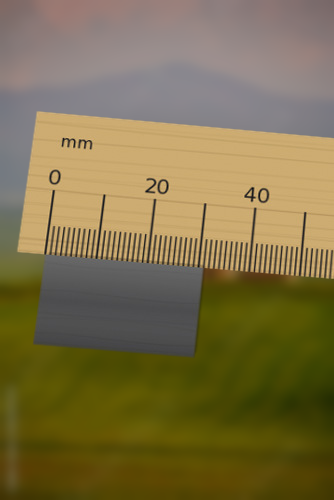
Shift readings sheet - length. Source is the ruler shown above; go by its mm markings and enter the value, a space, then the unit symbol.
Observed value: 31 mm
